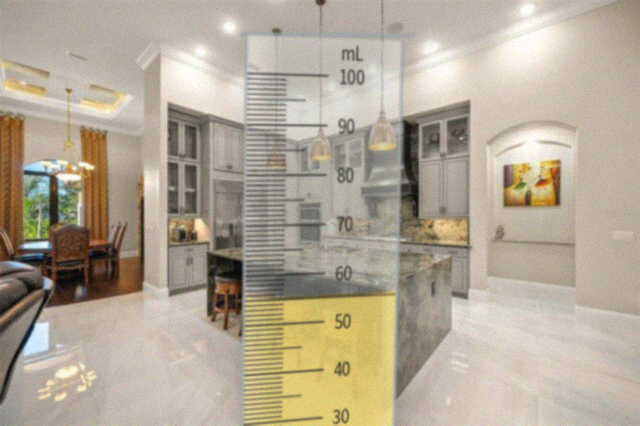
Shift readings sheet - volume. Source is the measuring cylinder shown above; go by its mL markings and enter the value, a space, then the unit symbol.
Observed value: 55 mL
